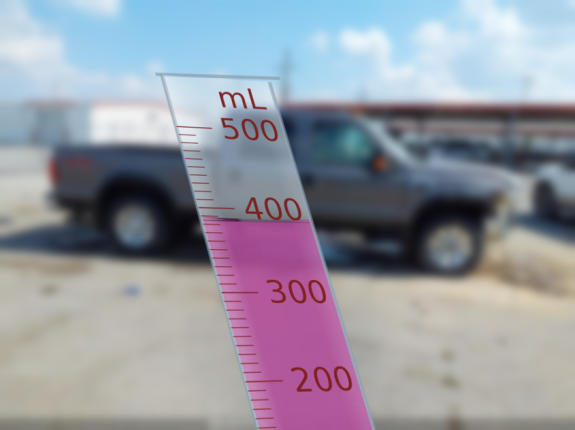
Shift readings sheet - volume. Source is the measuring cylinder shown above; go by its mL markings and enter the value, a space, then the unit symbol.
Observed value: 385 mL
